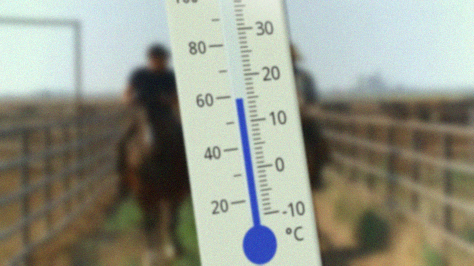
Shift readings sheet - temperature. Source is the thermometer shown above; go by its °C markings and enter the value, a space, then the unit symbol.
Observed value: 15 °C
